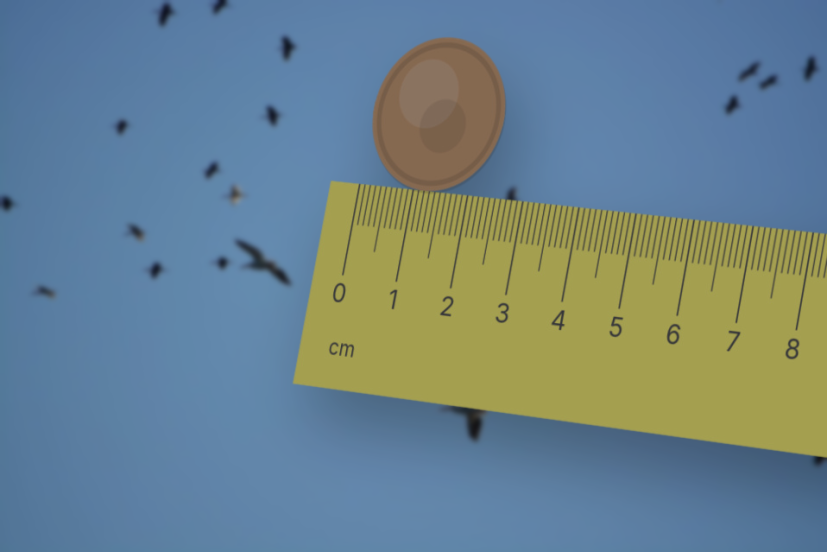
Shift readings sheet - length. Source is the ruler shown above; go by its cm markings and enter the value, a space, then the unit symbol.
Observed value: 2.4 cm
